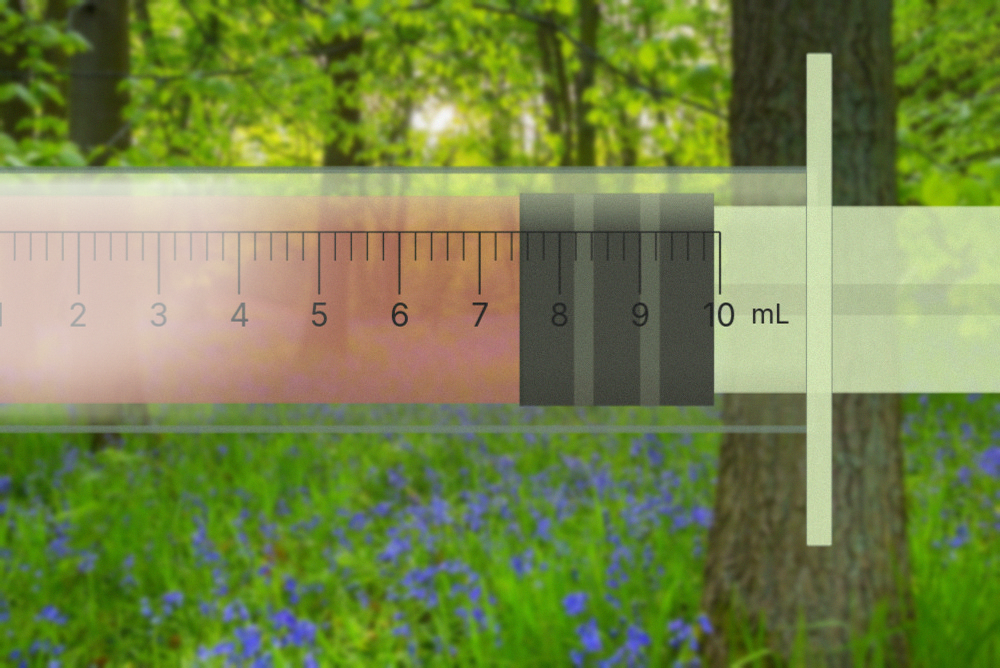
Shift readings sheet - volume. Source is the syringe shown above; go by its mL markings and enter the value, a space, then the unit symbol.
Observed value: 7.5 mL
